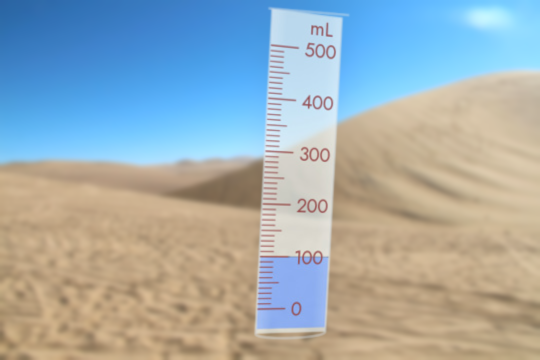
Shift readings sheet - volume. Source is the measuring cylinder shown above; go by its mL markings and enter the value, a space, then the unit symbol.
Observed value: 100 mL
